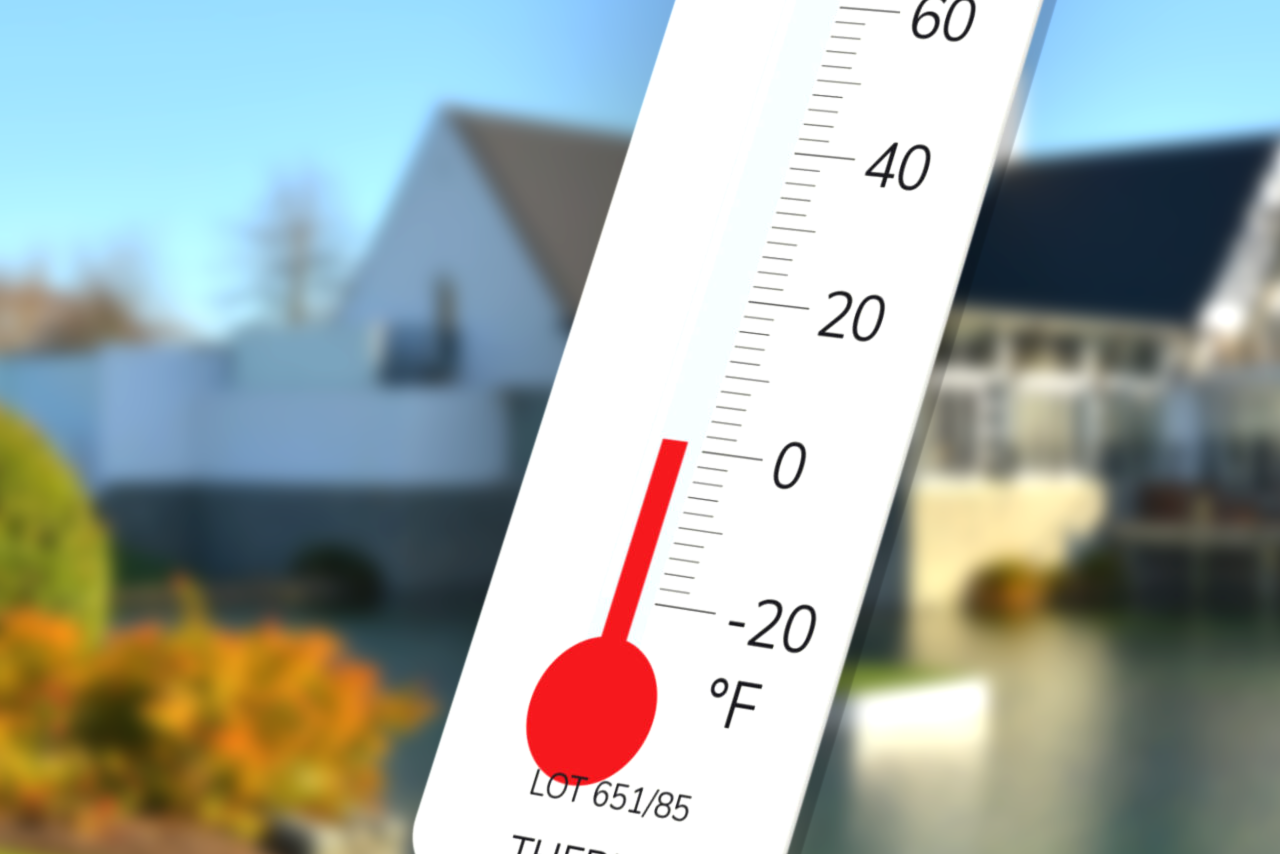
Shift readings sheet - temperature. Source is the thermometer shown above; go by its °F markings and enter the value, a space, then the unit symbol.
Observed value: 1 °F
